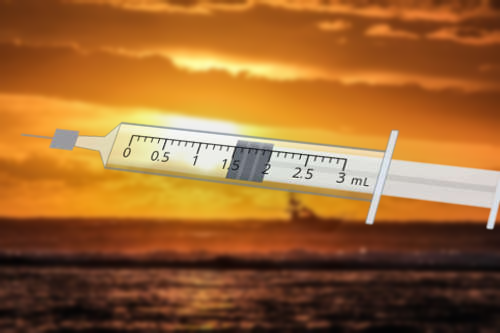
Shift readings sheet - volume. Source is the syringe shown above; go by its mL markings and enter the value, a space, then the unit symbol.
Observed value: 1.5 mL
